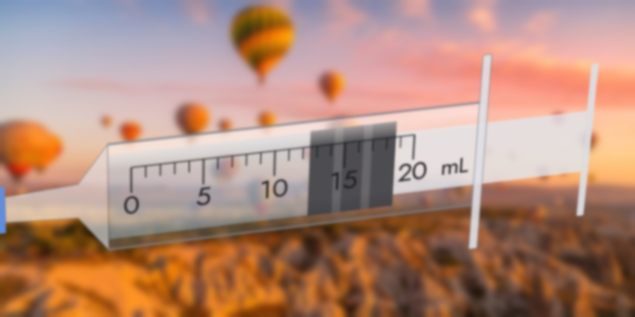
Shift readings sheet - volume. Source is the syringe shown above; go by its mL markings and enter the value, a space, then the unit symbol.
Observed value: 12.5 mL
